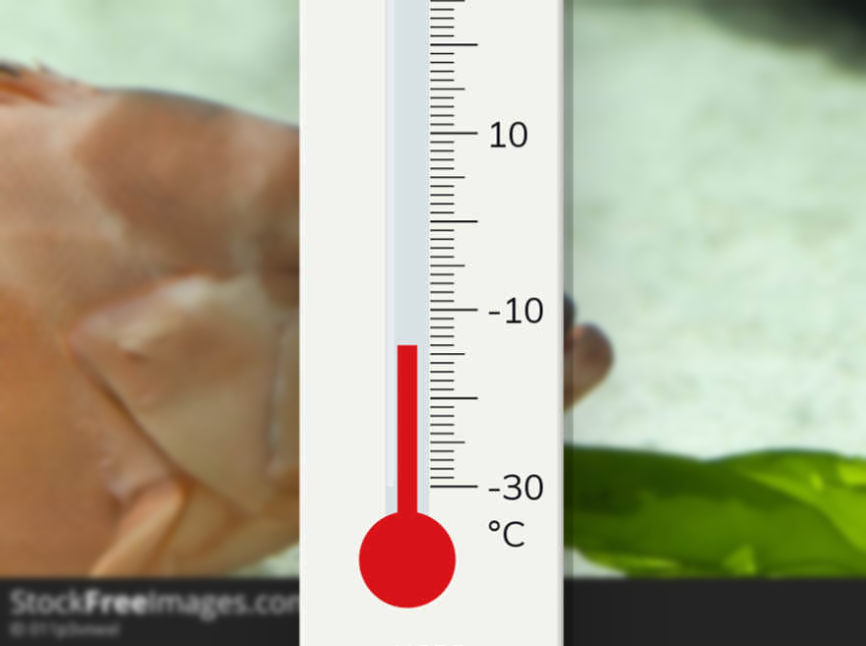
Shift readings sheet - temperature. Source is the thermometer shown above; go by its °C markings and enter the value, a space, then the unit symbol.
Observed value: -14 °C
